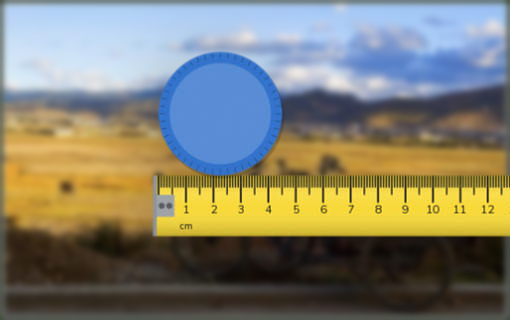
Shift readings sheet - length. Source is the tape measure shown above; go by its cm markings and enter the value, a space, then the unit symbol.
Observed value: 4.5 cm
